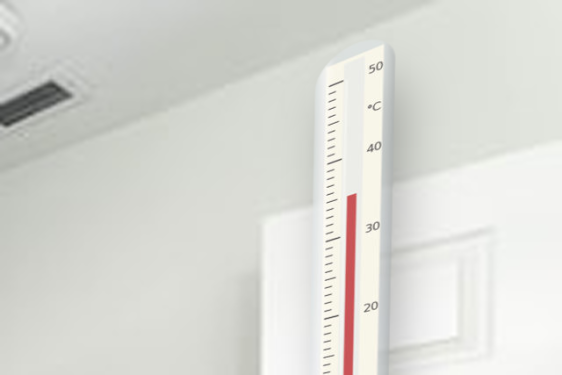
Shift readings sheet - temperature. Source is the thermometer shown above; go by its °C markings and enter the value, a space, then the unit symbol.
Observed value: 35 °C
